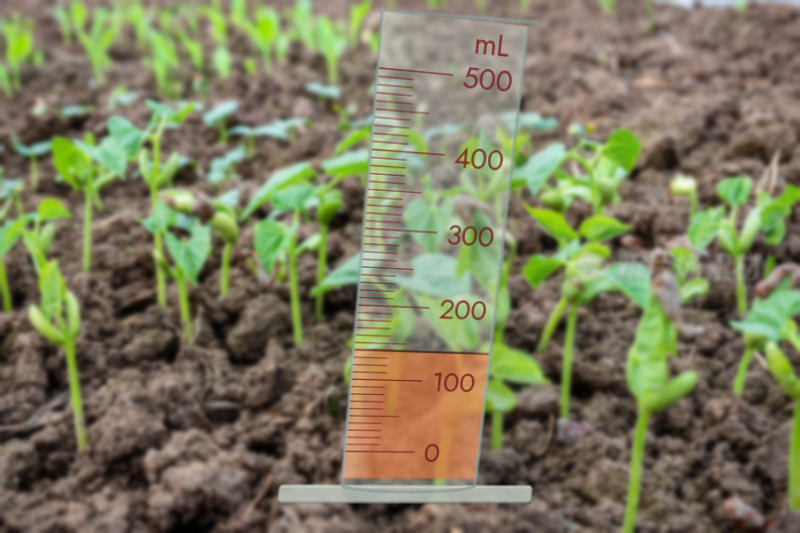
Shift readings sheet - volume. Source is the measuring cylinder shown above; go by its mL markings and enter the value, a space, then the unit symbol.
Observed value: 140 mL
